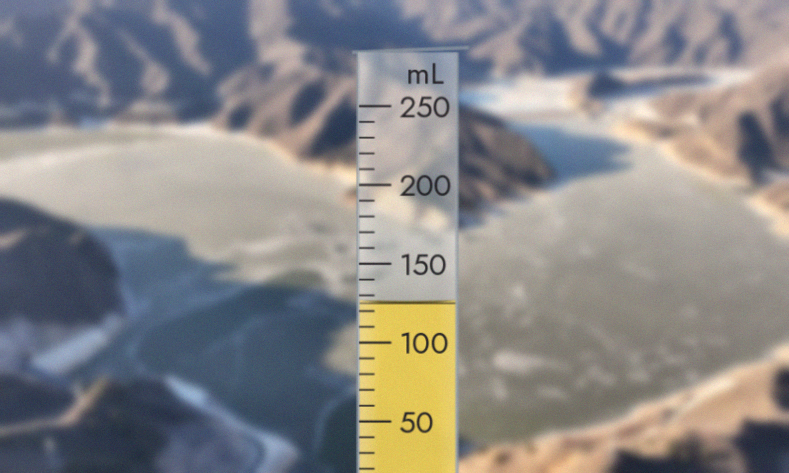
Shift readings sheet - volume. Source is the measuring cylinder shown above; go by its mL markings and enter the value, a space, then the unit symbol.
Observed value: 125 mL
